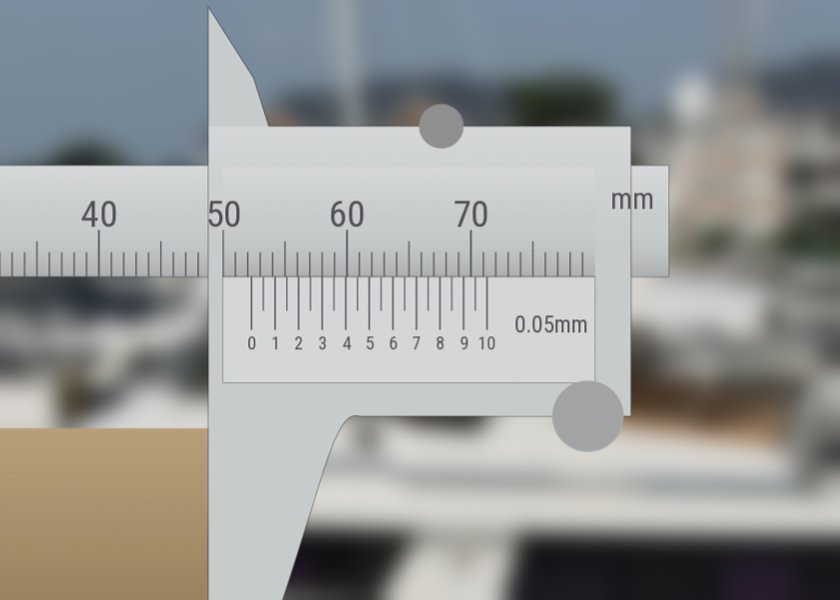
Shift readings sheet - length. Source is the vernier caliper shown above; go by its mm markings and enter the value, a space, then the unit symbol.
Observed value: 52.3 mm
